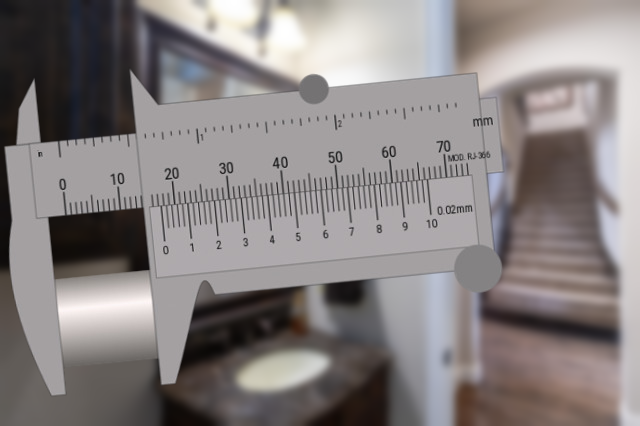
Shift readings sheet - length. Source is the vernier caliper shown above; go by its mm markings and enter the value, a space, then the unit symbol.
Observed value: 17.5 mm
